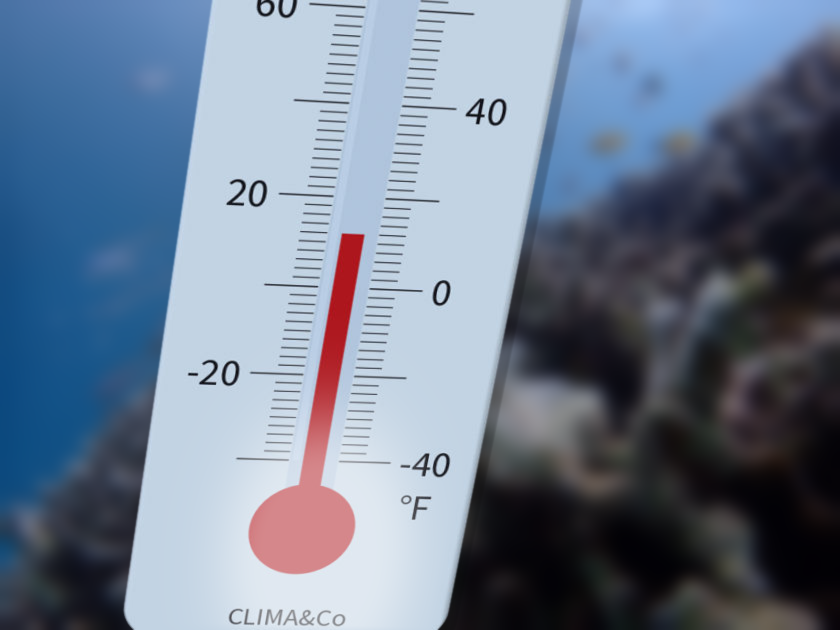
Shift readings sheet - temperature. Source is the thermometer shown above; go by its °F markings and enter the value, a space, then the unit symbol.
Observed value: 12 °F
